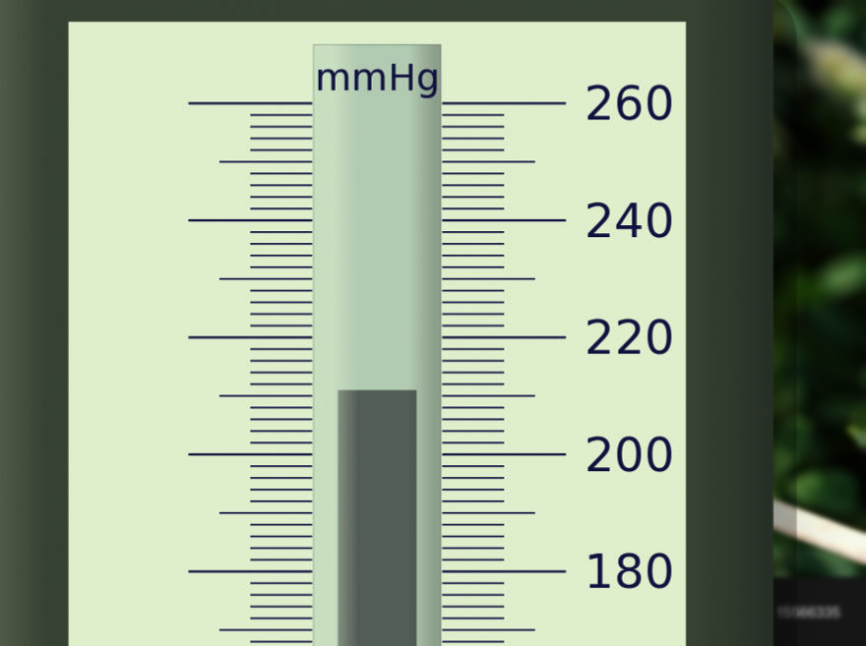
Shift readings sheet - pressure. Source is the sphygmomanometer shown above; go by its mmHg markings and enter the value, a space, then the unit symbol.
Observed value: 211 mmHg
